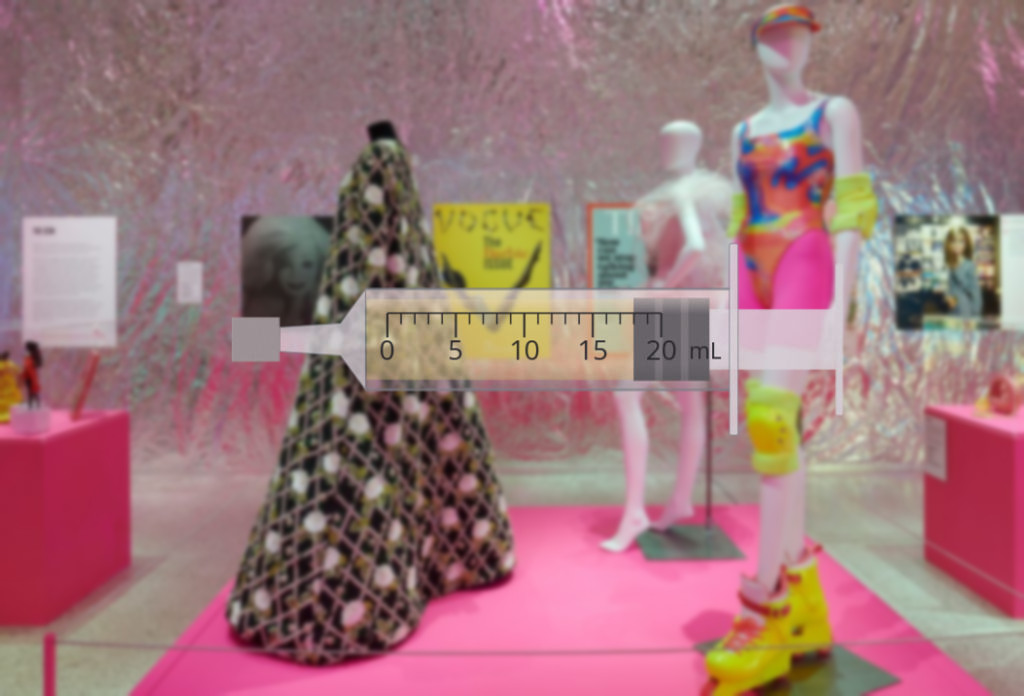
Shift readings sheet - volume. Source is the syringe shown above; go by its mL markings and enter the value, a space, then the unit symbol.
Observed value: 18 mL
